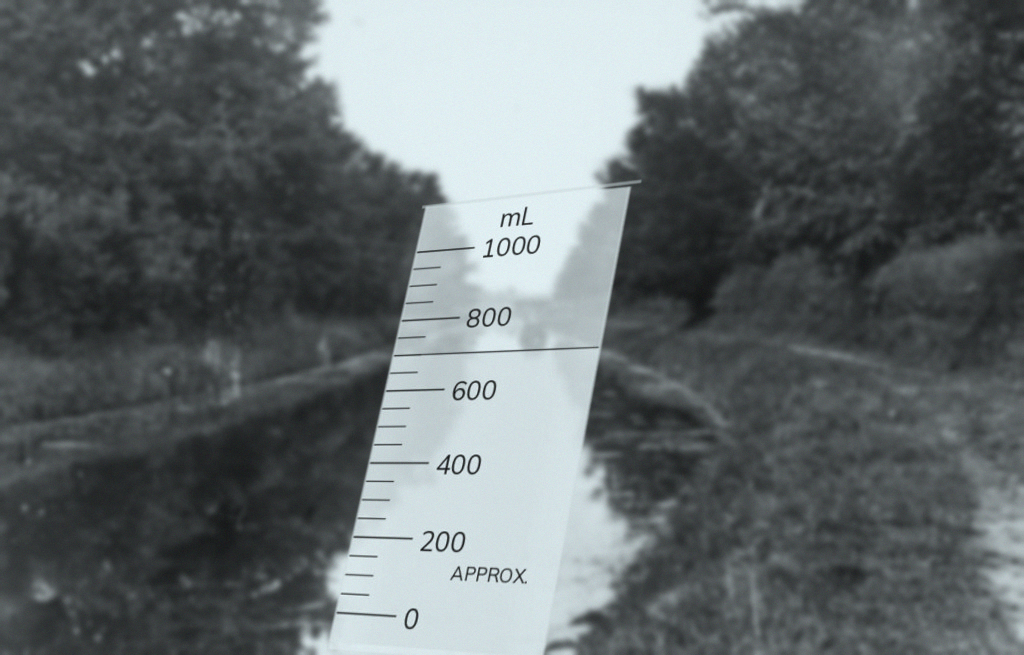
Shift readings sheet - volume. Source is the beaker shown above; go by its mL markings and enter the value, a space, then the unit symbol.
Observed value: 700 mL
